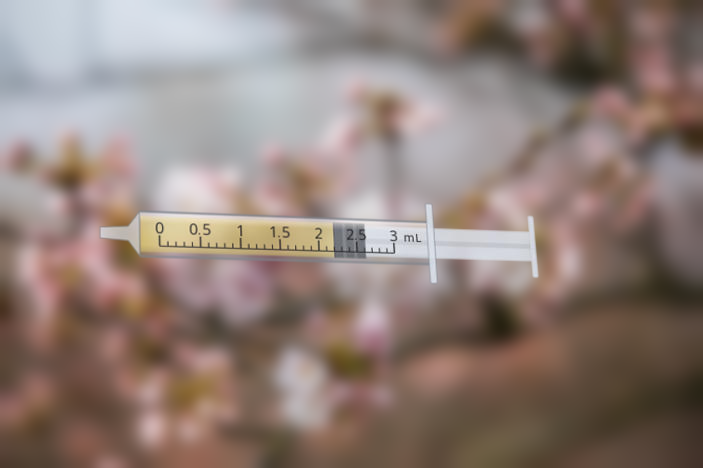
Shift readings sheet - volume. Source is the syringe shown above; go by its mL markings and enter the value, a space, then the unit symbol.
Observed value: 2.2 mL
